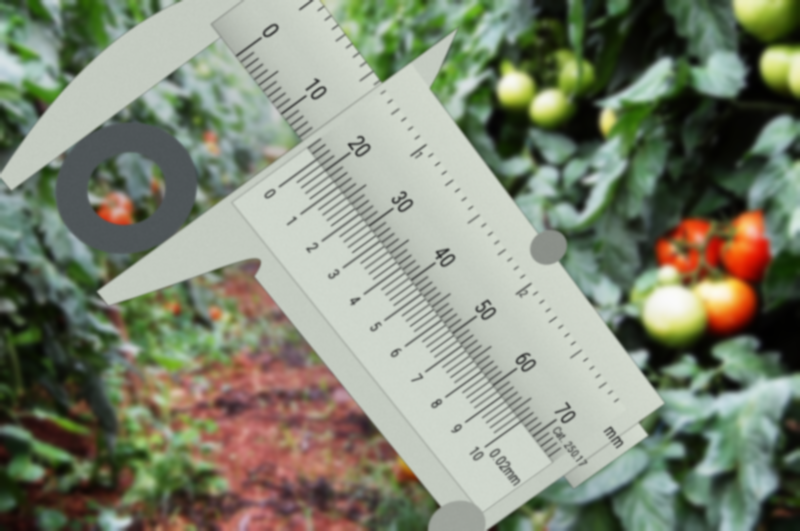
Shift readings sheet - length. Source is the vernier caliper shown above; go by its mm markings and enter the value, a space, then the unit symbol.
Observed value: 18.0 mm
